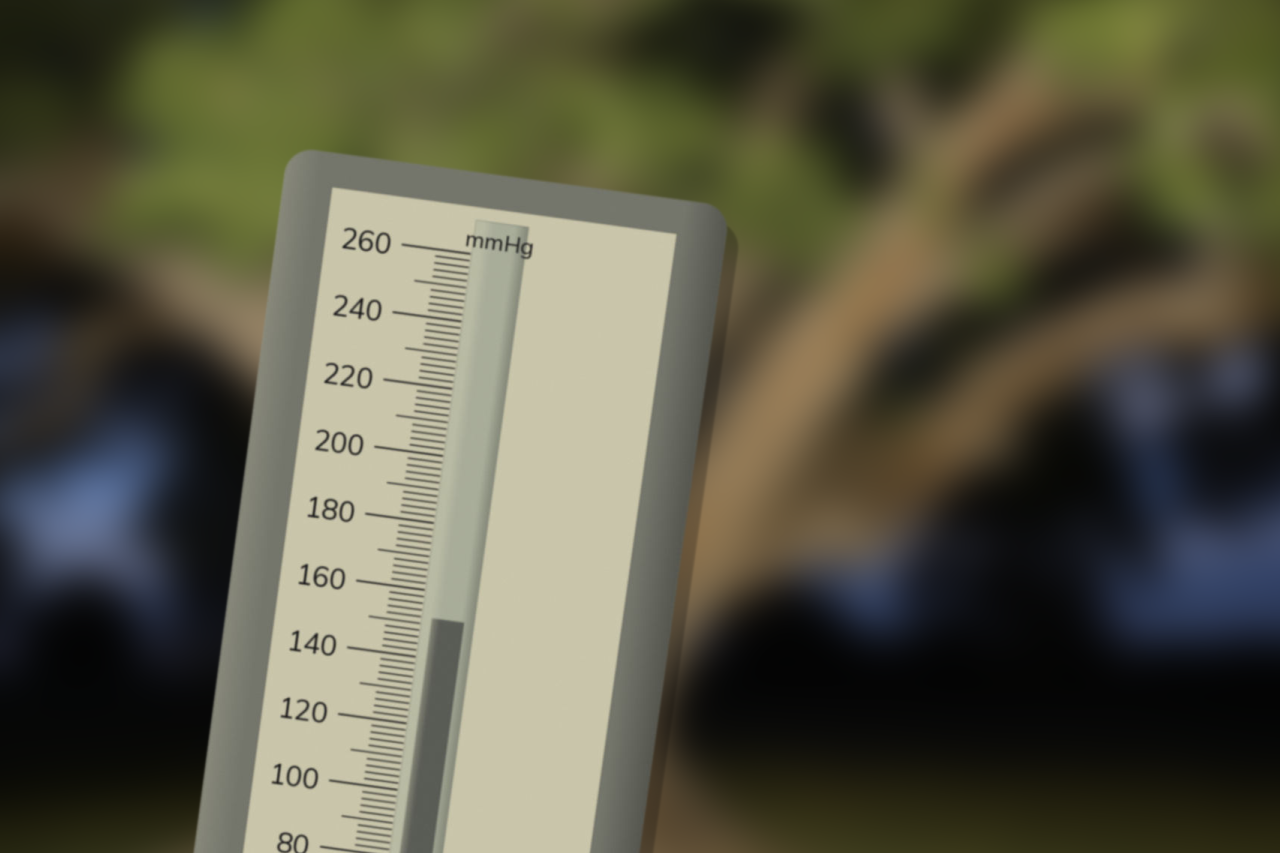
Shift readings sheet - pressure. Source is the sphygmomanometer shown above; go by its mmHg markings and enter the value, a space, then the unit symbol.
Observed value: 152 mmHg
